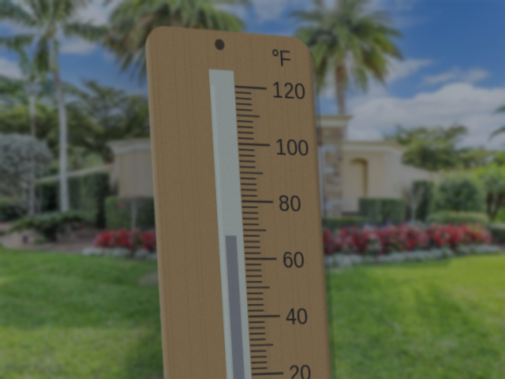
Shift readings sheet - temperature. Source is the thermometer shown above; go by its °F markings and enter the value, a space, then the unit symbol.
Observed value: 68 °F
